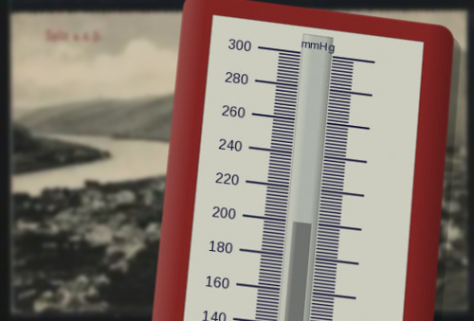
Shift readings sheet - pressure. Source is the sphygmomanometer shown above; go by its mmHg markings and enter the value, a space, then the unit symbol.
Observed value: 200 mmHg
